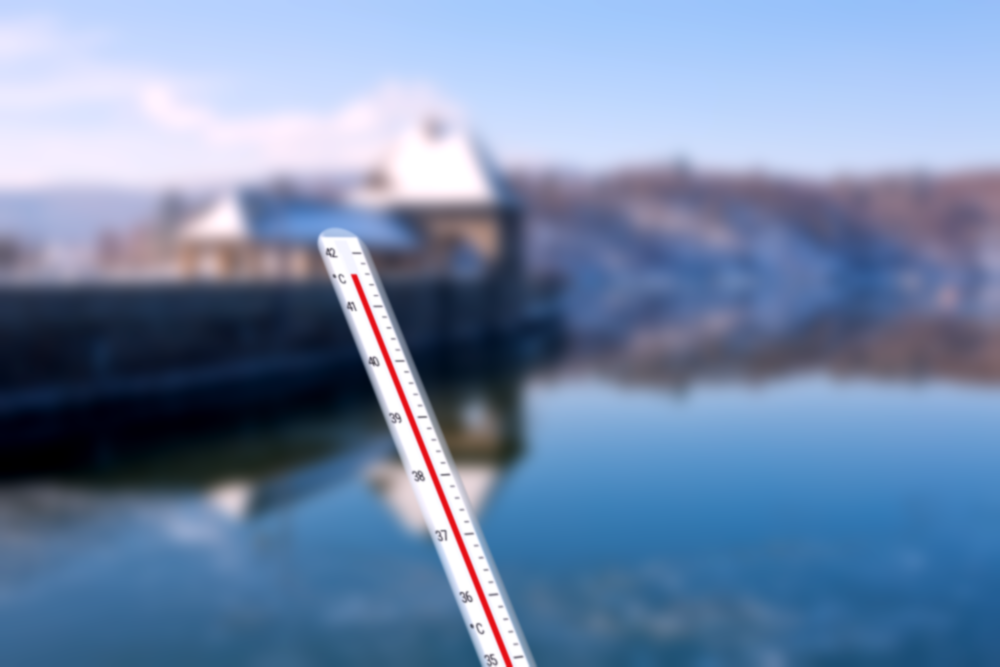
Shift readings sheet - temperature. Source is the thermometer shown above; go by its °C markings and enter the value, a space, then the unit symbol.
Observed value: 41.6 °C
